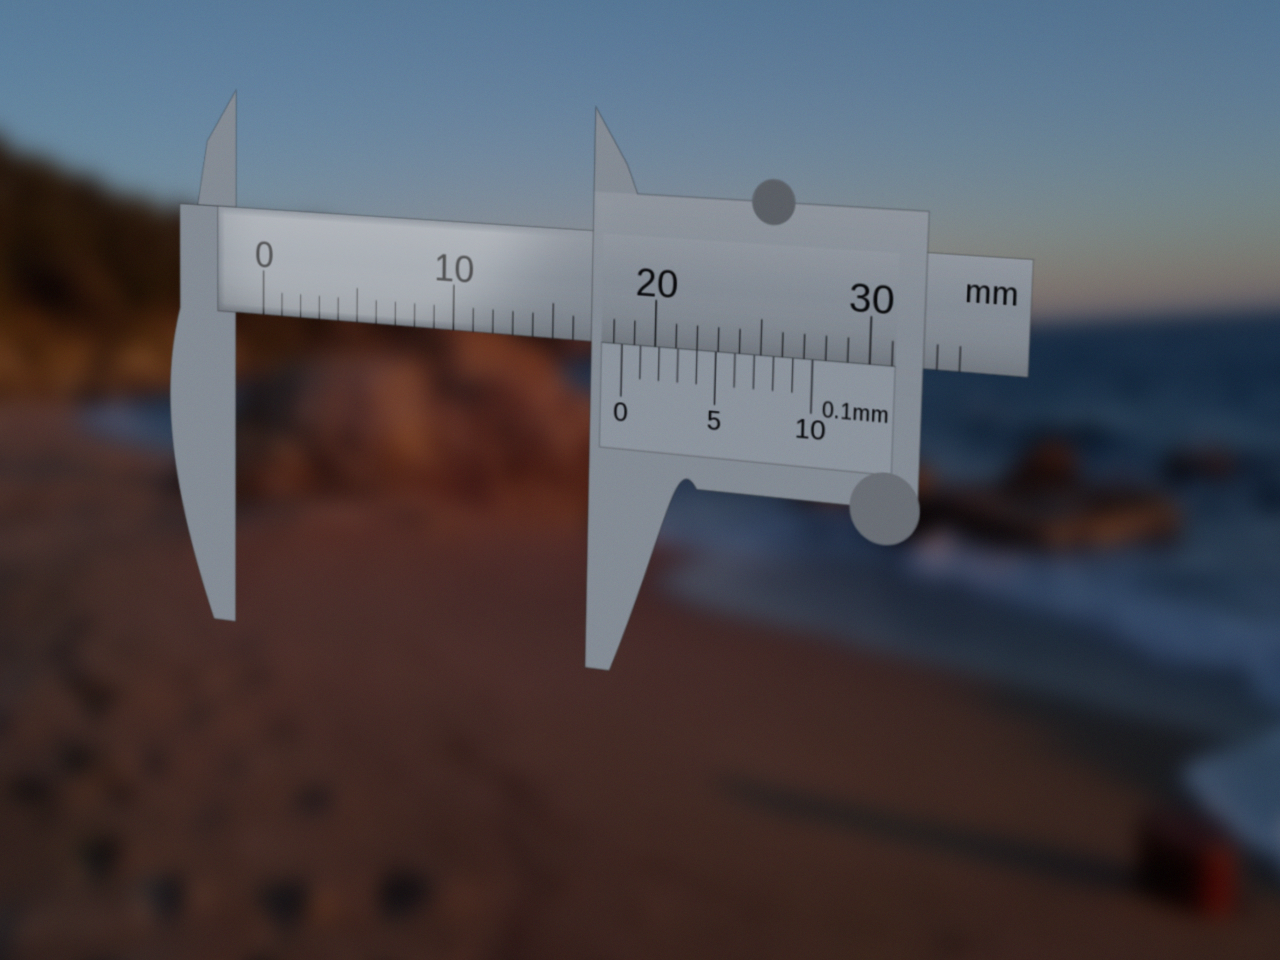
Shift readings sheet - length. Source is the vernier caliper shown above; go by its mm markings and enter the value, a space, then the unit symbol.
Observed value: 18.4 mm
